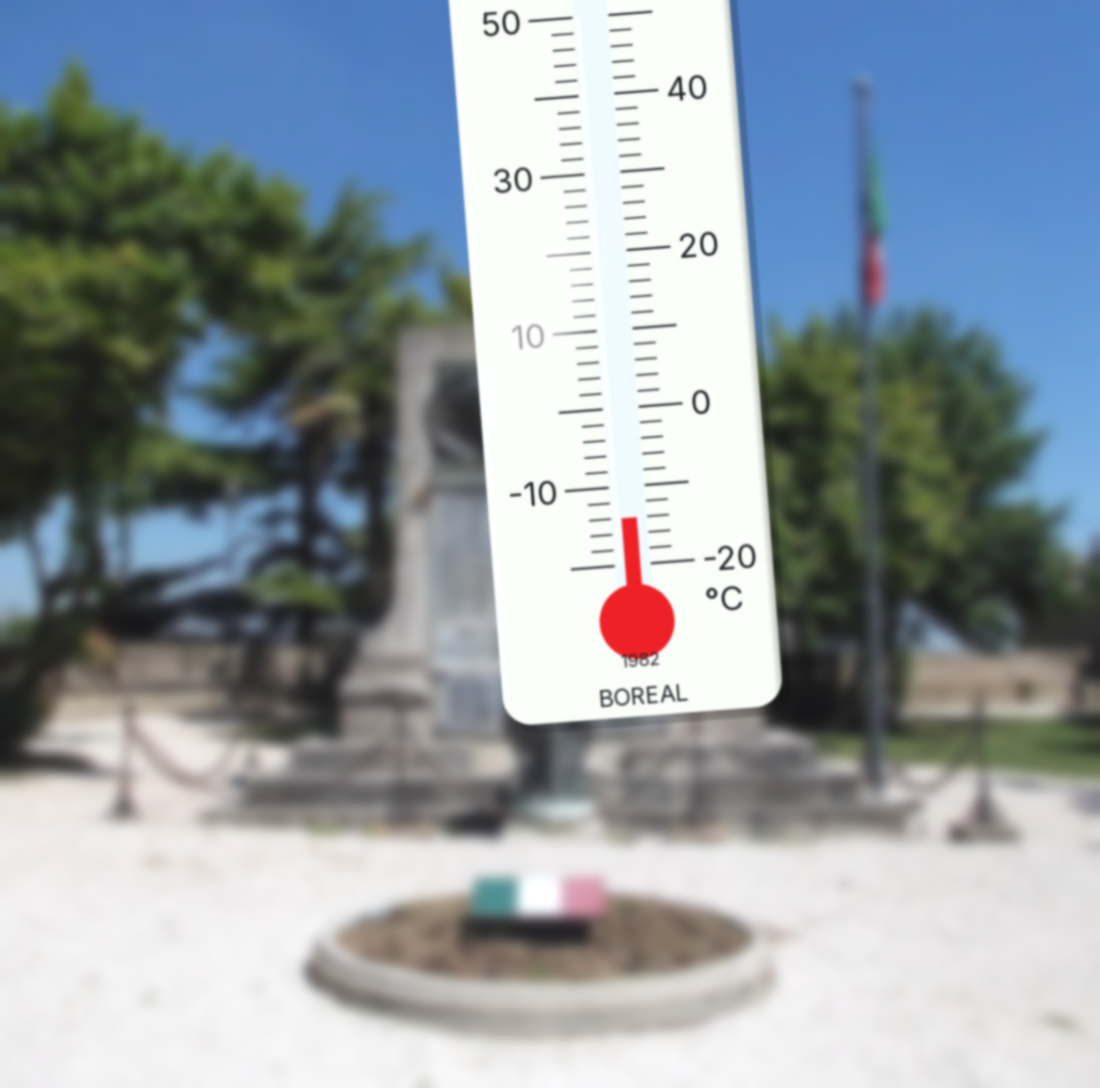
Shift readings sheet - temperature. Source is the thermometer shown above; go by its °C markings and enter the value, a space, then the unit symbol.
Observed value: -14 °C
